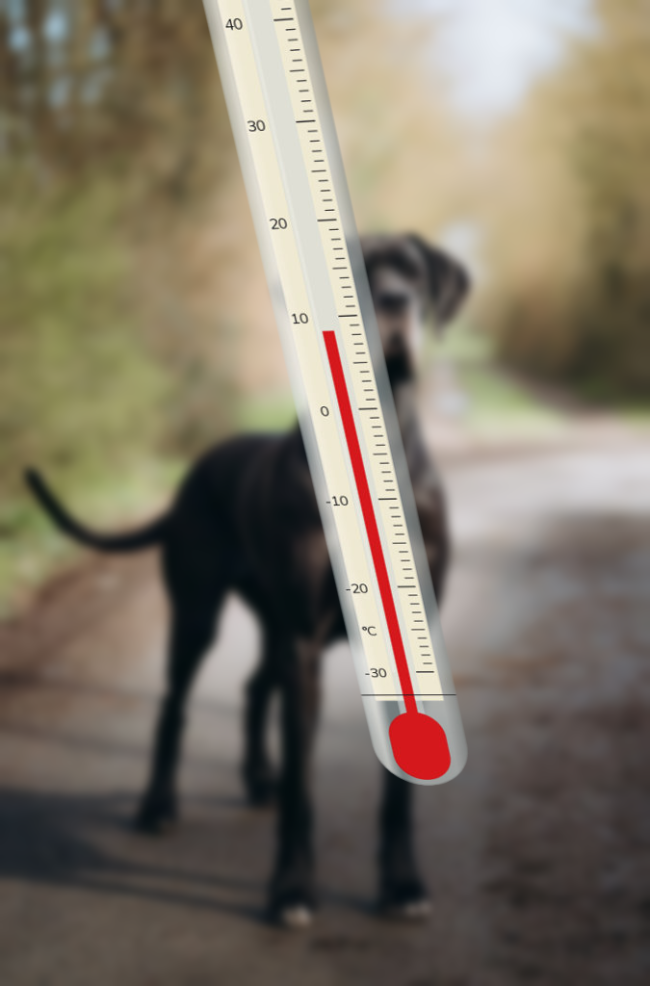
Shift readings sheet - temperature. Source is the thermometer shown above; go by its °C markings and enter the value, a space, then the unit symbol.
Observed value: 8.5 °C
